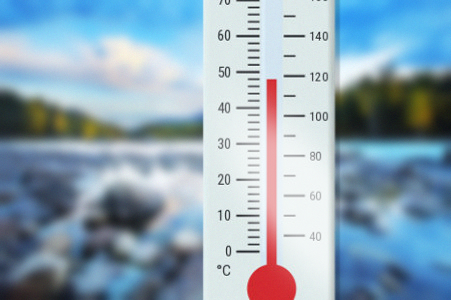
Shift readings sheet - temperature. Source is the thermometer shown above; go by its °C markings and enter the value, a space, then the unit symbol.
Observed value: 48 °C
